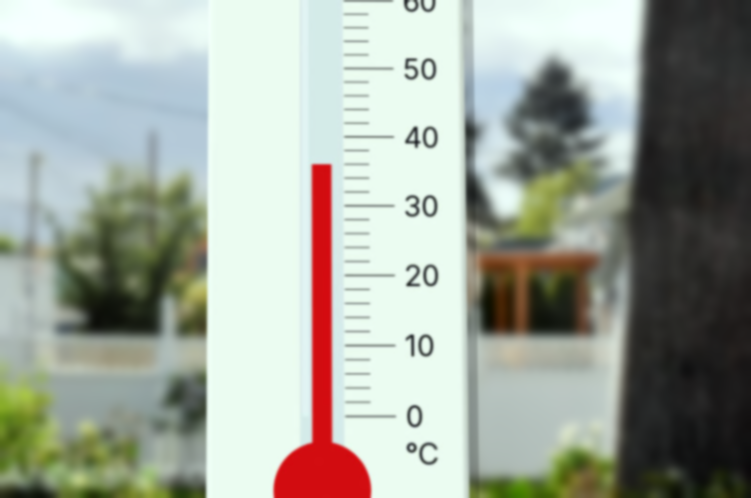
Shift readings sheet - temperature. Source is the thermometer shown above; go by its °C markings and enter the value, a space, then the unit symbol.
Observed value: 36 °C
